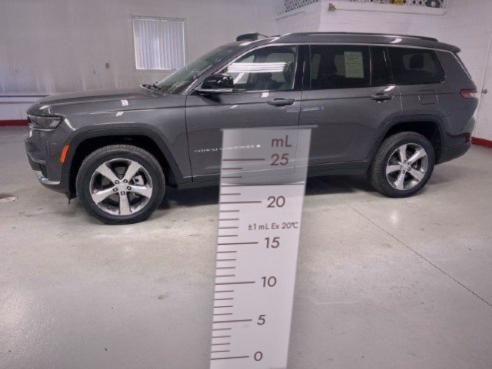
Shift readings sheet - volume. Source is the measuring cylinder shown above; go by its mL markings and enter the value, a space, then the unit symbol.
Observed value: 22 mL
